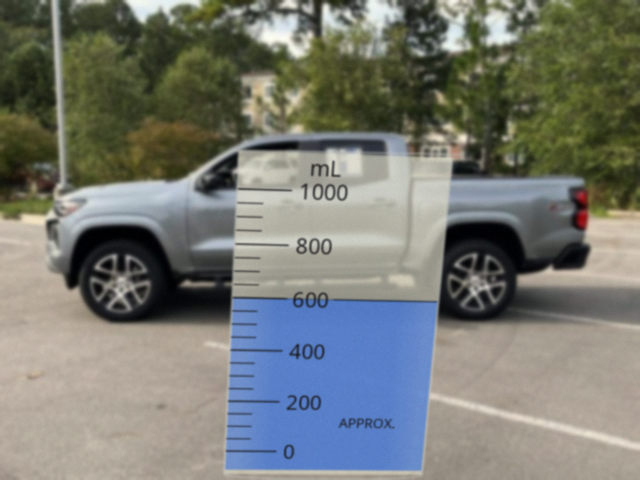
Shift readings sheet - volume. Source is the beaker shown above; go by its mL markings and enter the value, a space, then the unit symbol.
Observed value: 600 mL
